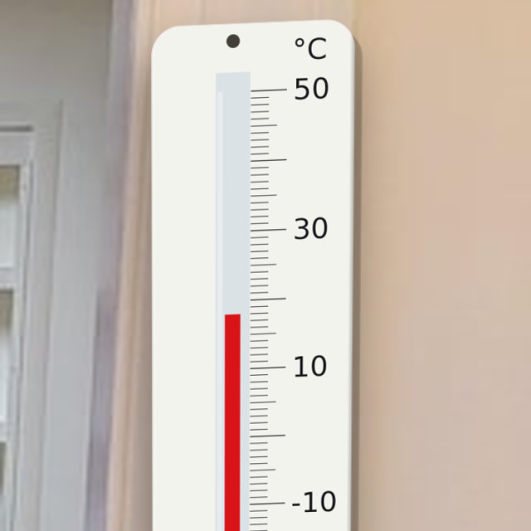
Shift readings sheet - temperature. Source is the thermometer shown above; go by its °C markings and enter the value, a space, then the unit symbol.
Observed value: 18 °C
